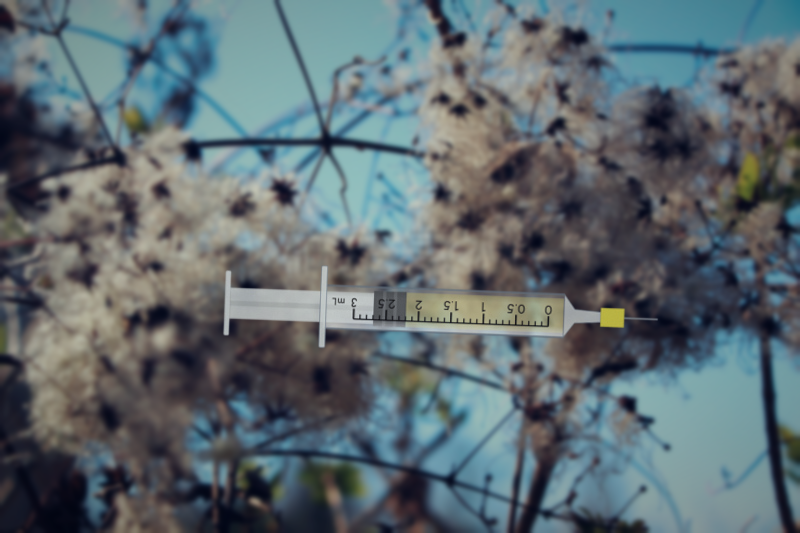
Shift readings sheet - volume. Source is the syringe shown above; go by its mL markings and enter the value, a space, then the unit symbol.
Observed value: 2.2 mL
